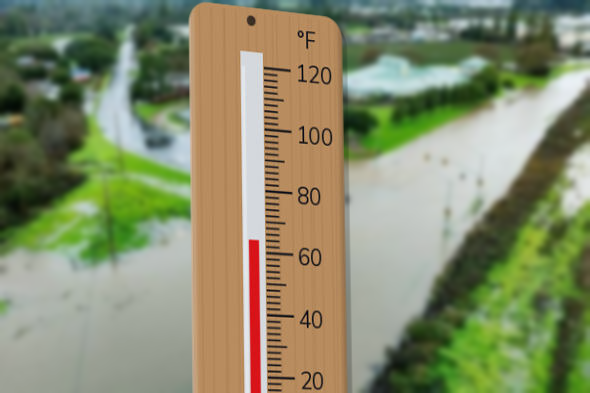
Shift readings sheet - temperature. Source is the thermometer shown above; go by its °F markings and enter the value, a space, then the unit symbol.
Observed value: 64 °F
